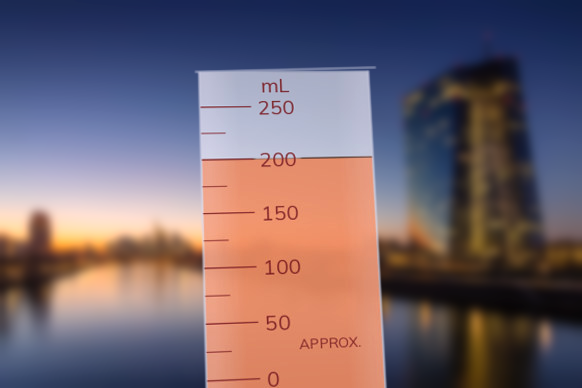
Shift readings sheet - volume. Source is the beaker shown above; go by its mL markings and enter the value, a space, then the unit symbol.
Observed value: 200 mL
